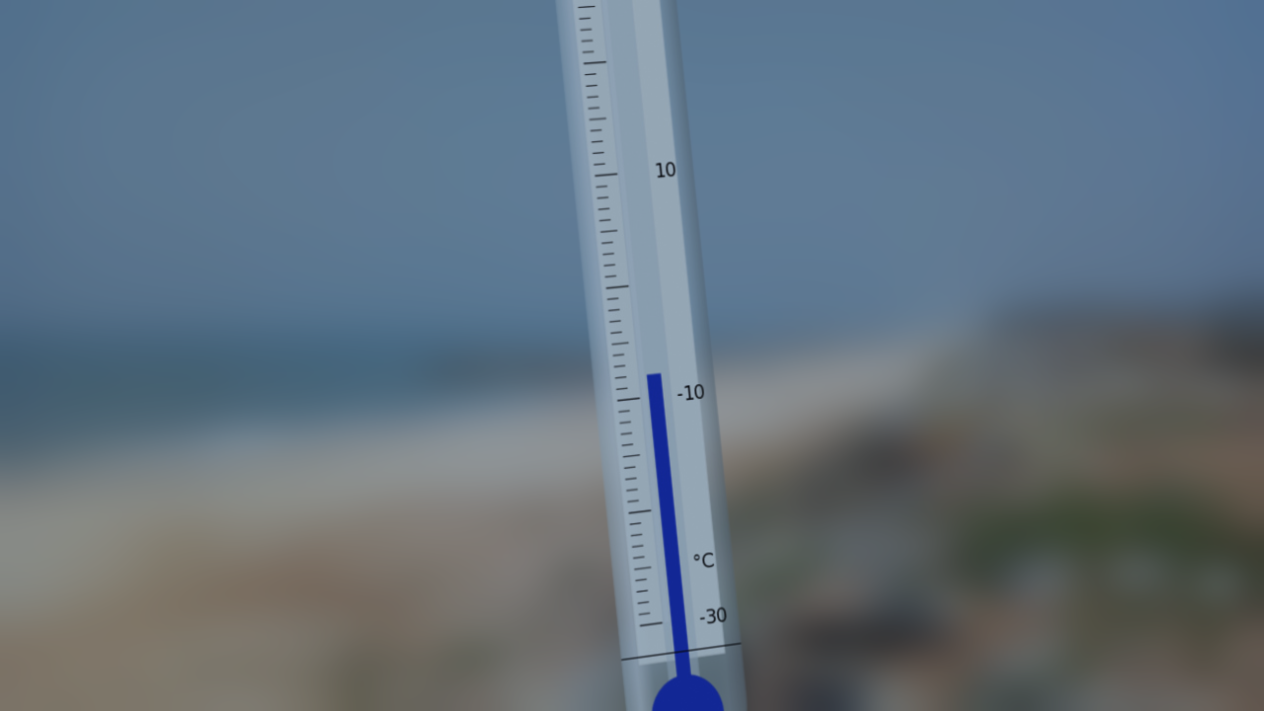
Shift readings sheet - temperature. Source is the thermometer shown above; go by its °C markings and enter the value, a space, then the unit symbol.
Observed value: -8 °C
